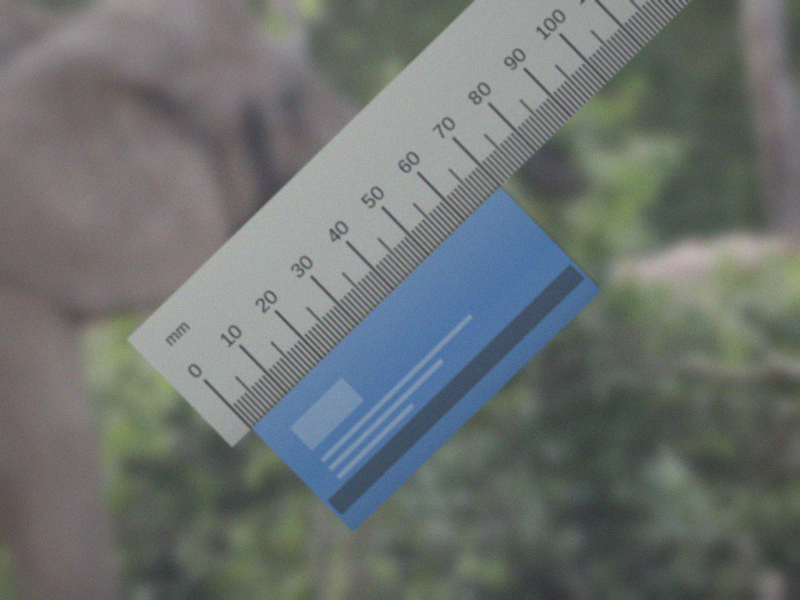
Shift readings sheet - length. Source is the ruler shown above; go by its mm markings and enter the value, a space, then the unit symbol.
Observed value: 70 mm
